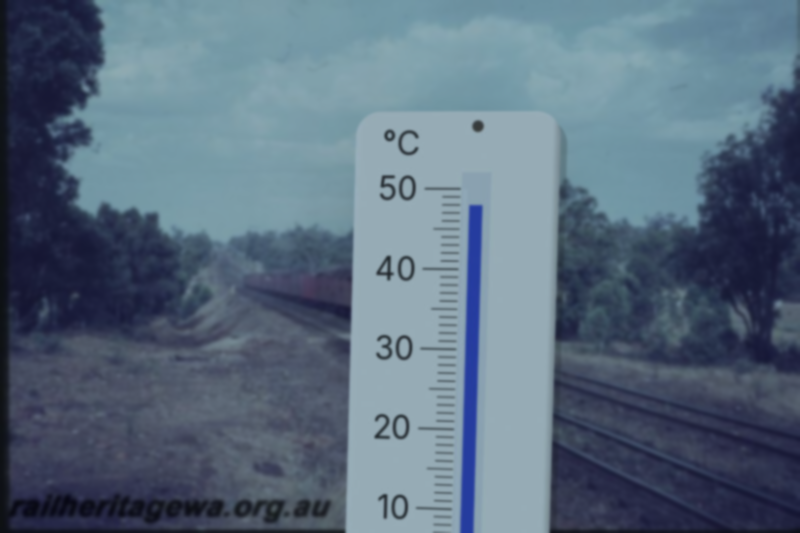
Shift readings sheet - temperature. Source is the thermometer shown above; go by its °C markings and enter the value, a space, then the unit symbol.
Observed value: 48 °C
